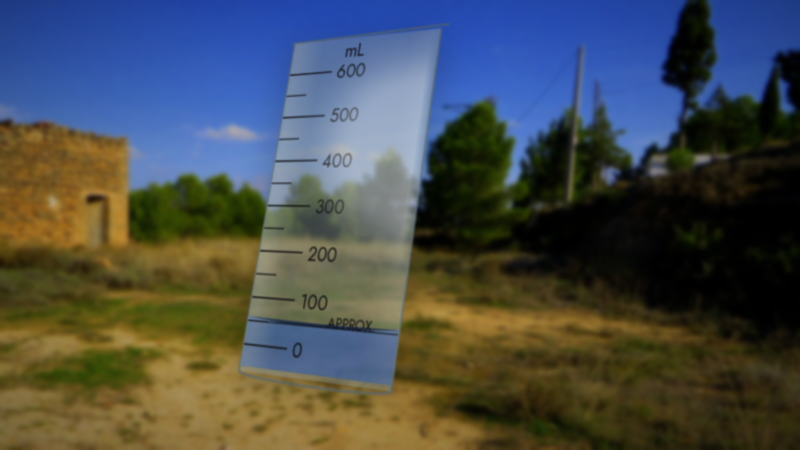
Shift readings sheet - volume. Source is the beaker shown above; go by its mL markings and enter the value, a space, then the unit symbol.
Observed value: 50 mL
